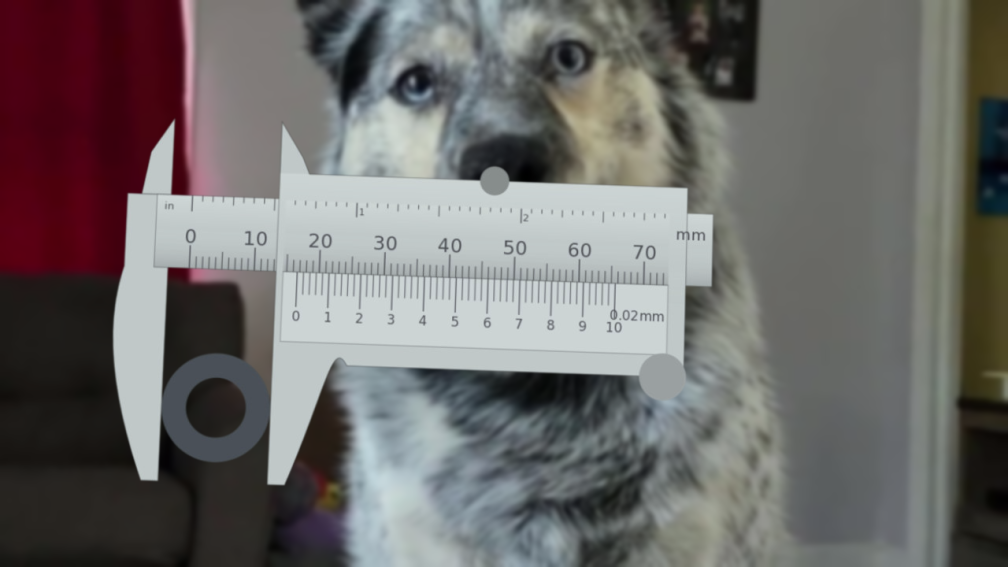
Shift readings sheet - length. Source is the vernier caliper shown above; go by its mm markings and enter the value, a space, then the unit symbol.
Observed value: 16.6 mm
